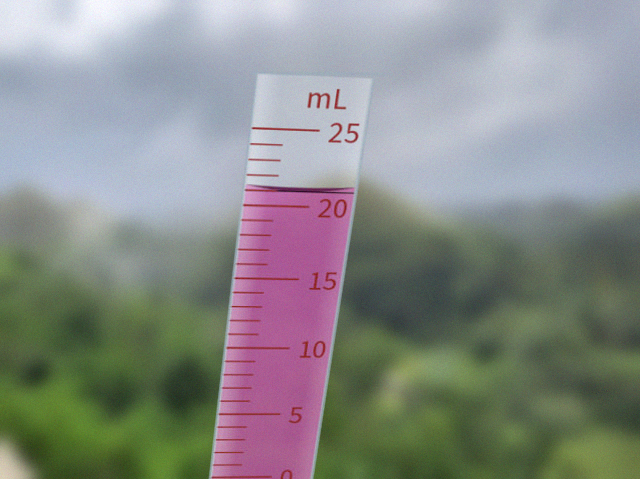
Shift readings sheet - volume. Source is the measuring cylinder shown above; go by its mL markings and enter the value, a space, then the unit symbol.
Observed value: 21 mL
